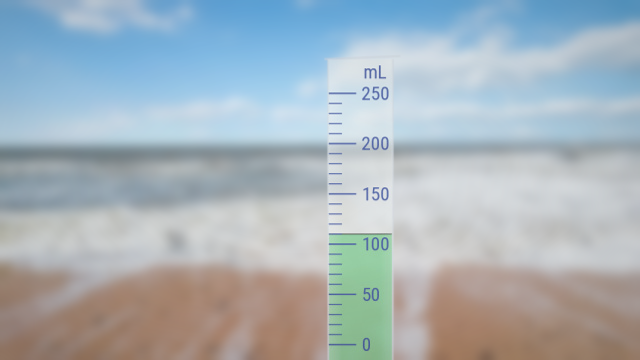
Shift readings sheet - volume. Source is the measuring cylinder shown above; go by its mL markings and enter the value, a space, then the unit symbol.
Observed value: 110 mL
